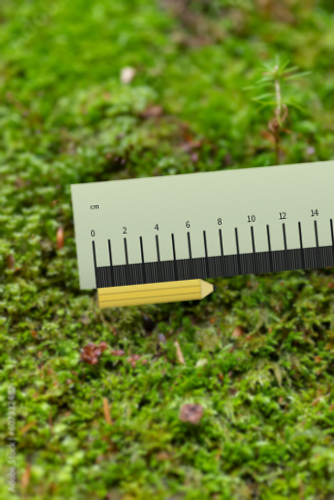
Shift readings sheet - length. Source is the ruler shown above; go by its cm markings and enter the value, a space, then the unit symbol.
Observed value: 7.5 cm
